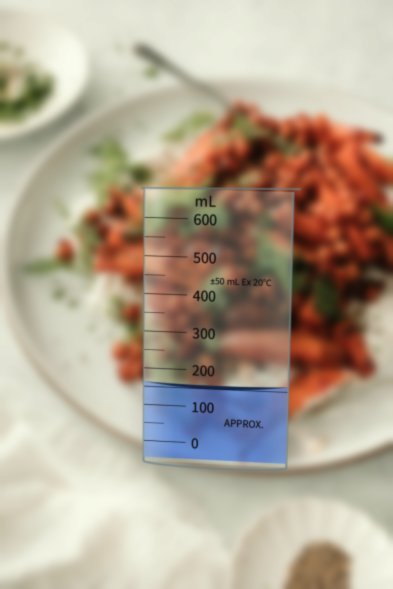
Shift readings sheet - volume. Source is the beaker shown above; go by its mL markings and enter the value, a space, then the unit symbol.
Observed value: 150 mL
